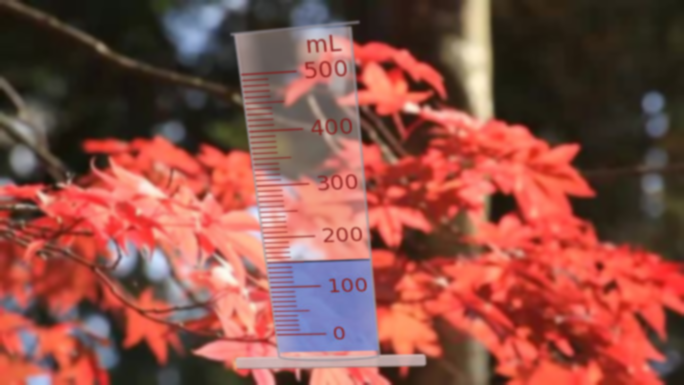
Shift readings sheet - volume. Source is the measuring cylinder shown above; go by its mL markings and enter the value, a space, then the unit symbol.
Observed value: 150 mL
